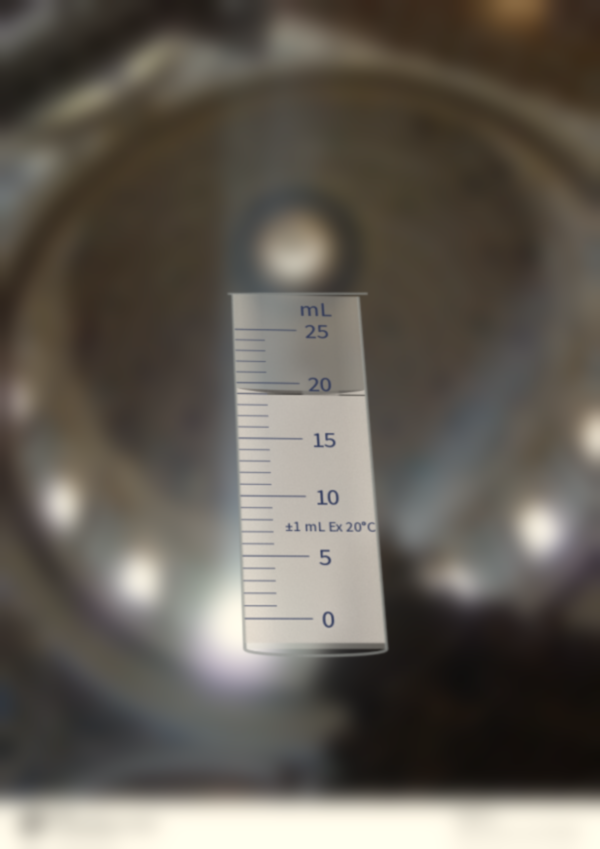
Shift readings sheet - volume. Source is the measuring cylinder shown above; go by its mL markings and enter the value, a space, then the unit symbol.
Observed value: 19 mL
